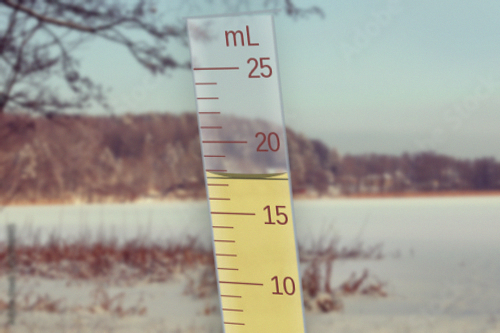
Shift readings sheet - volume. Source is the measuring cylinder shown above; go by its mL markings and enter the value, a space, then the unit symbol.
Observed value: 17.5 mL
